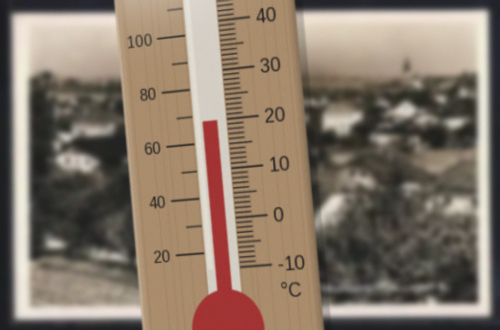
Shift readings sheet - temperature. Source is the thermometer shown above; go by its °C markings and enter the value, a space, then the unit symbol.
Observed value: 20 °C
